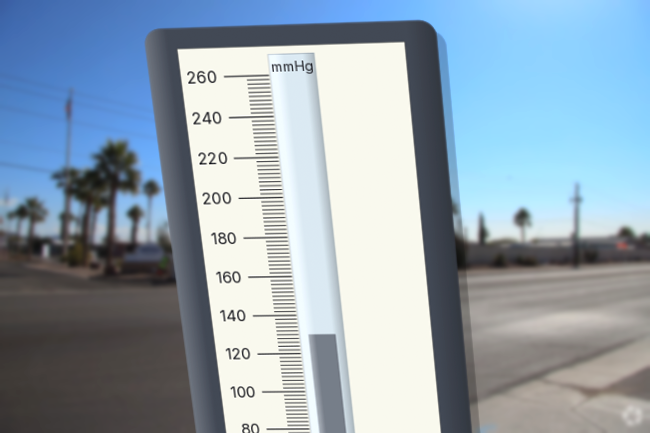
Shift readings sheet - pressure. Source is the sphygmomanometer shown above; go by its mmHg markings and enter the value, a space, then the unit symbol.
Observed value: 130 mmHg
